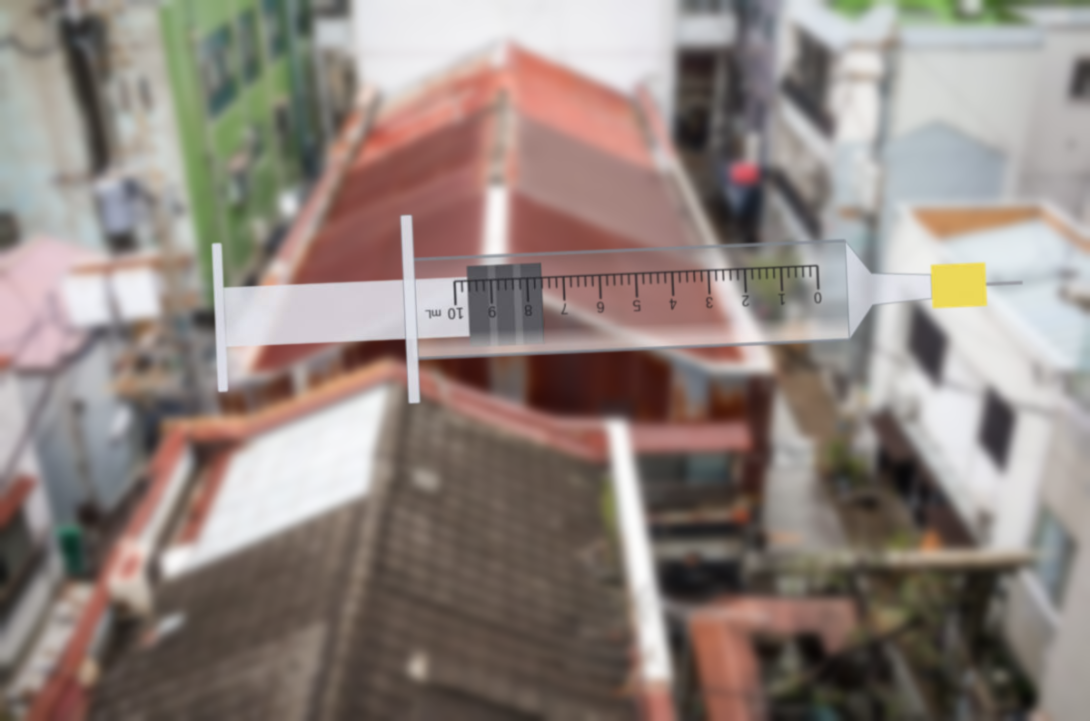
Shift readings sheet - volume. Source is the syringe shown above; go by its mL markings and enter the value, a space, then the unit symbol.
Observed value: 7.6 mL
